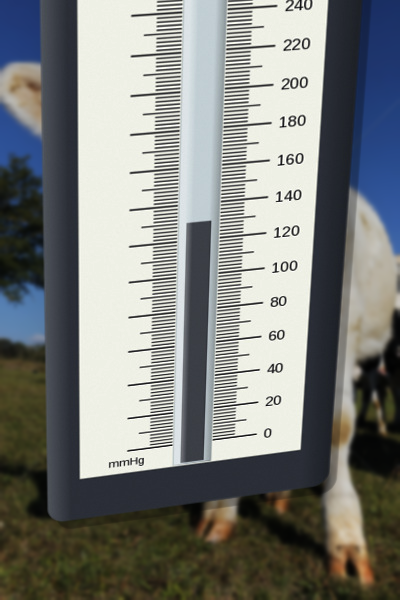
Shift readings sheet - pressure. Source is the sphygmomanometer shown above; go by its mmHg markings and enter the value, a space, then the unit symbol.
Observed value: 130 mmHg
